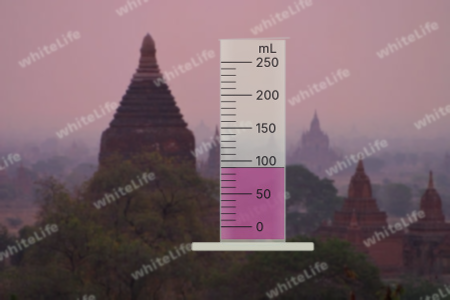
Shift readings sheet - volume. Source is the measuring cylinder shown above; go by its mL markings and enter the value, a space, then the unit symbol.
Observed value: 90 mL
